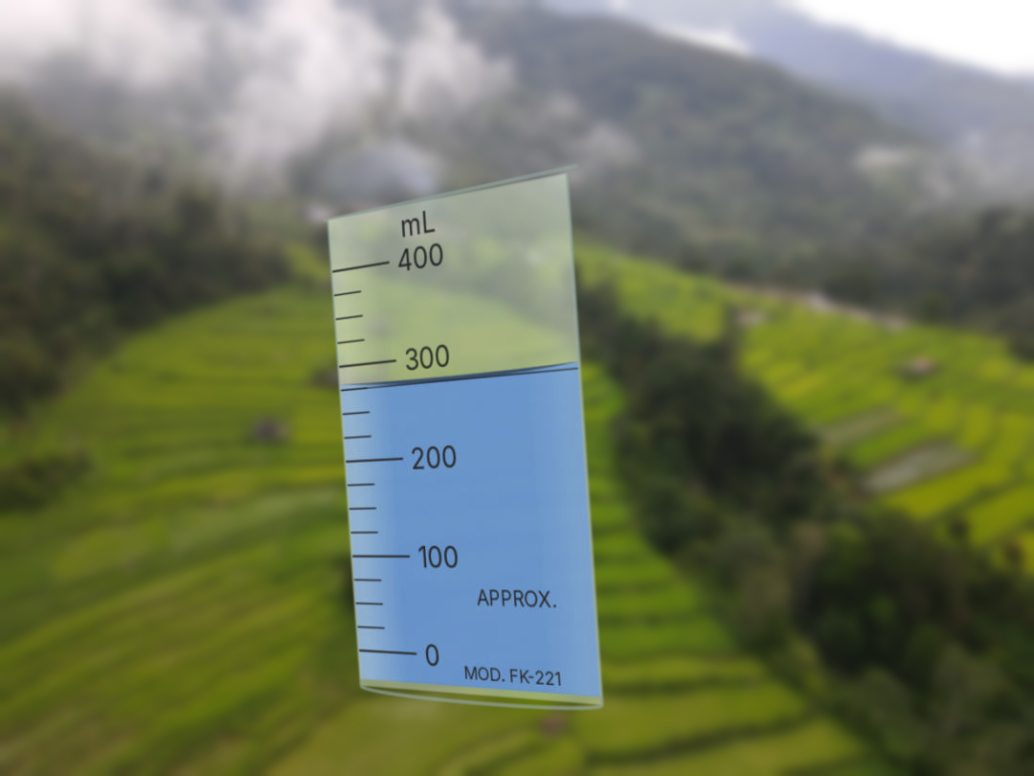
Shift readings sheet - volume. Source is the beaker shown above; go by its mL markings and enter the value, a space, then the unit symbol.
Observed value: 275 mL
